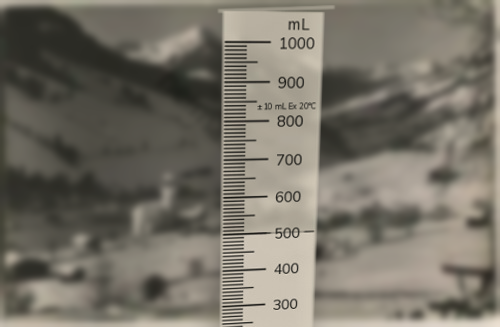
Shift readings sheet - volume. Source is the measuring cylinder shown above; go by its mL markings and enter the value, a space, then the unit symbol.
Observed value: 500 mL
